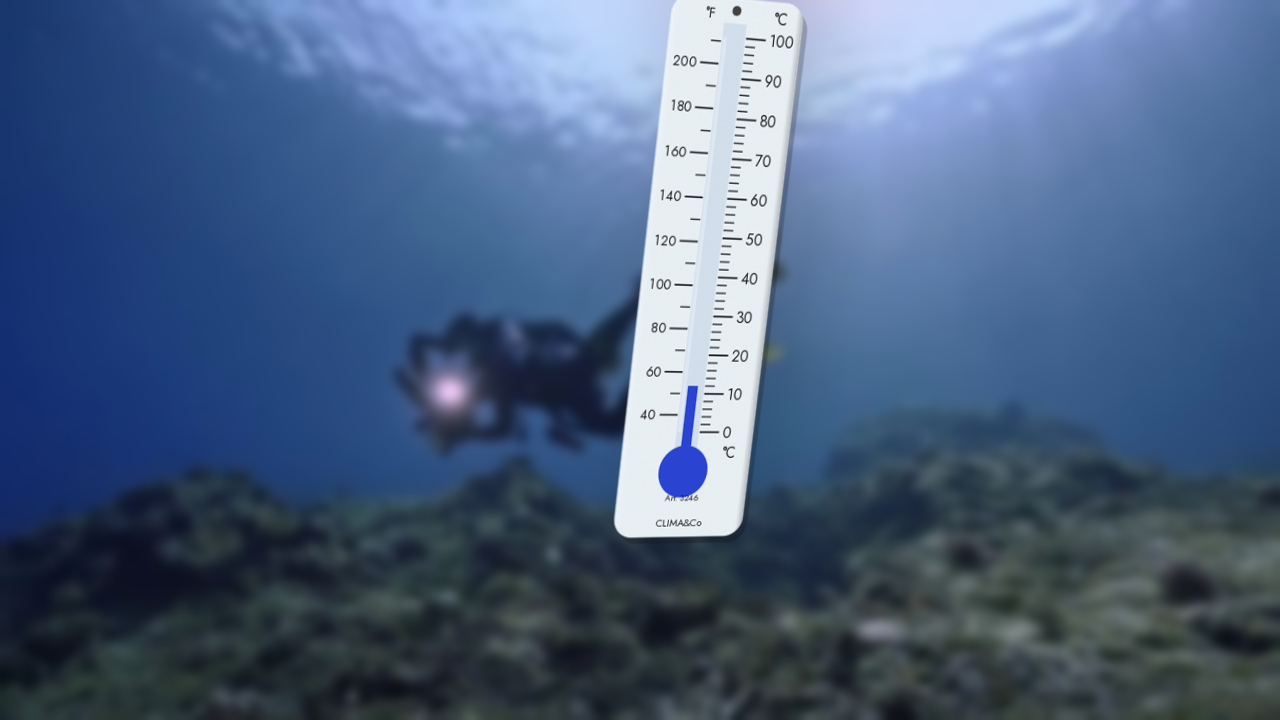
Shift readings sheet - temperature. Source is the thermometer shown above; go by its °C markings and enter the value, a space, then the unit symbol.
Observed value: 12 °C
